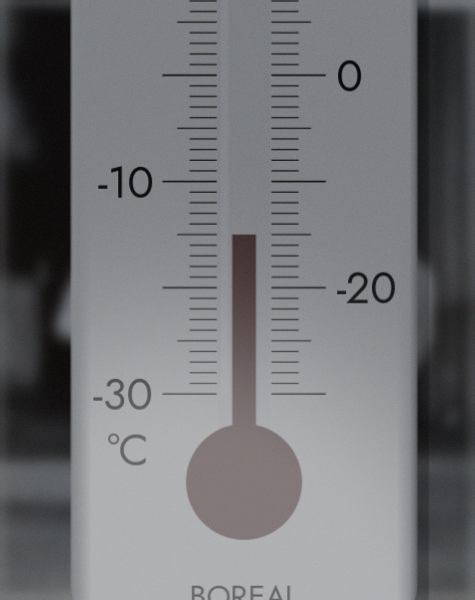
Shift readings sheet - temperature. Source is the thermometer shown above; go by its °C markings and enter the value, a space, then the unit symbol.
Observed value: -15 °C
